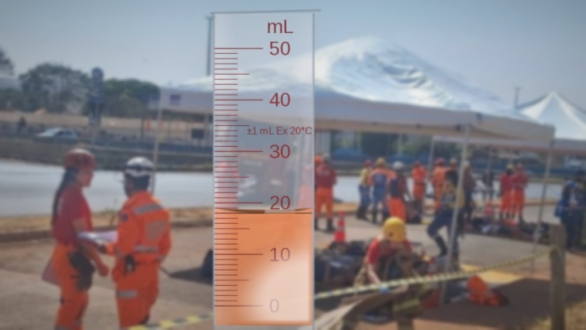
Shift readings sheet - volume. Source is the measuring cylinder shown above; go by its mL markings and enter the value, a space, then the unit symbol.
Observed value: 18 mL
